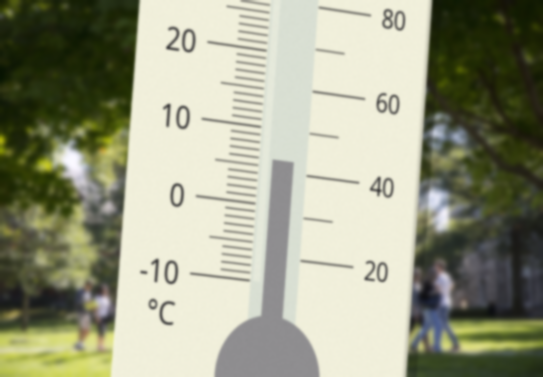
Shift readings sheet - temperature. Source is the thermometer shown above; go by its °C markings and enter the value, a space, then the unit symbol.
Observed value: 6 °C
